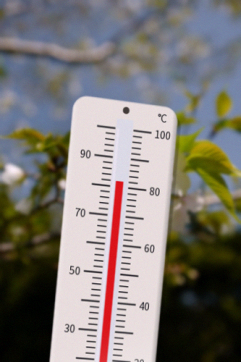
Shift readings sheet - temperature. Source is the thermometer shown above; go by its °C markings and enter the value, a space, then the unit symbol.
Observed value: 82 °C
